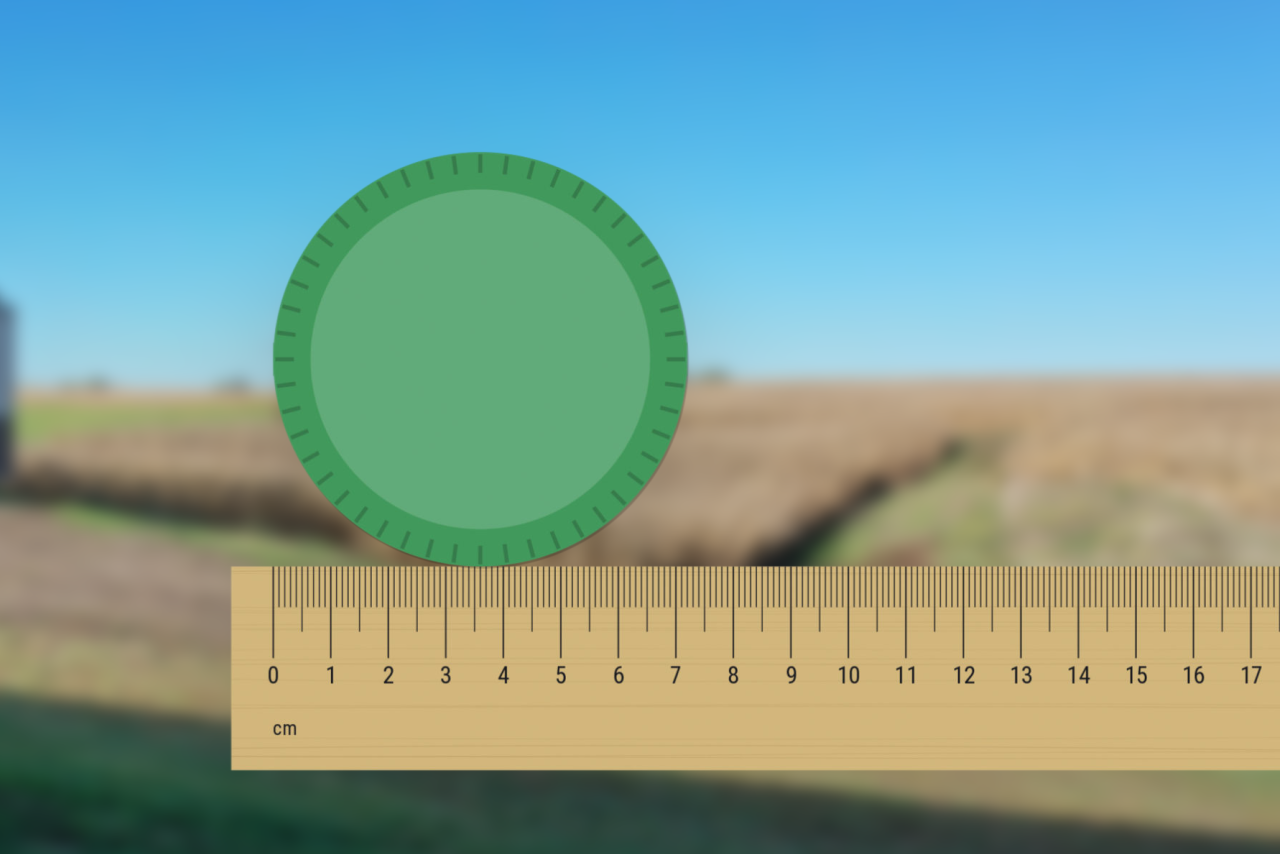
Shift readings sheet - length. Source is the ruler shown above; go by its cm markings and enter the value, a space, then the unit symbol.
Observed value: 7.2 cm
